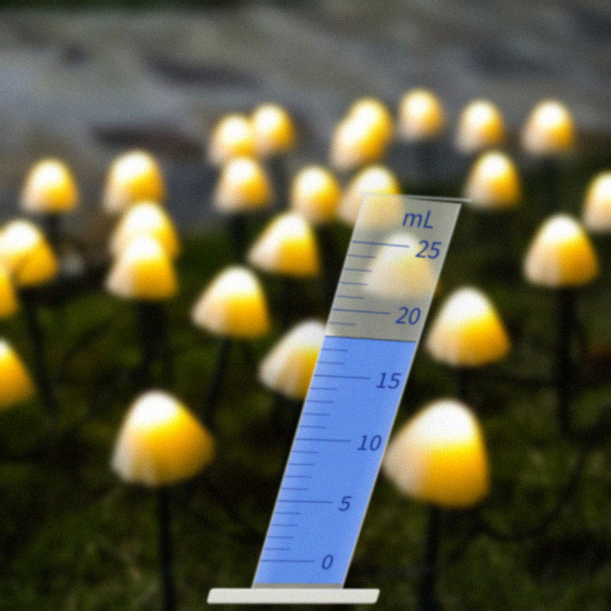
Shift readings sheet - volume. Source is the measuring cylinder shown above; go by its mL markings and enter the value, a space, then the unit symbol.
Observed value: 18 mL
